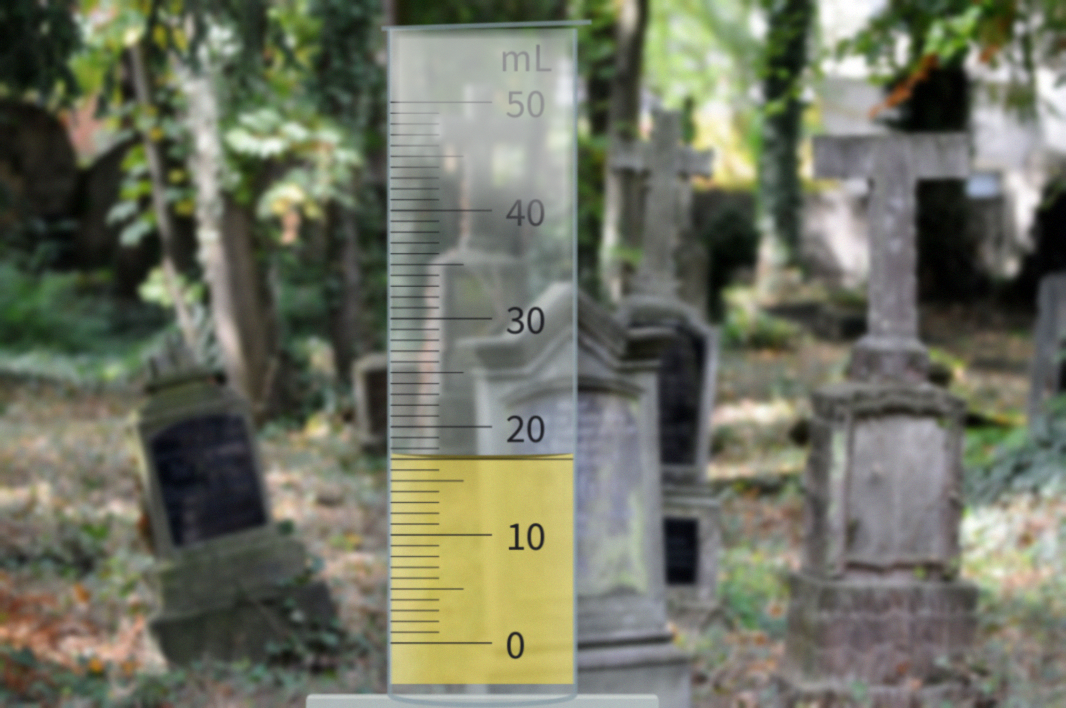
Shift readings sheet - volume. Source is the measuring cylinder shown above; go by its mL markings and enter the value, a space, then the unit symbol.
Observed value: 17 mL
